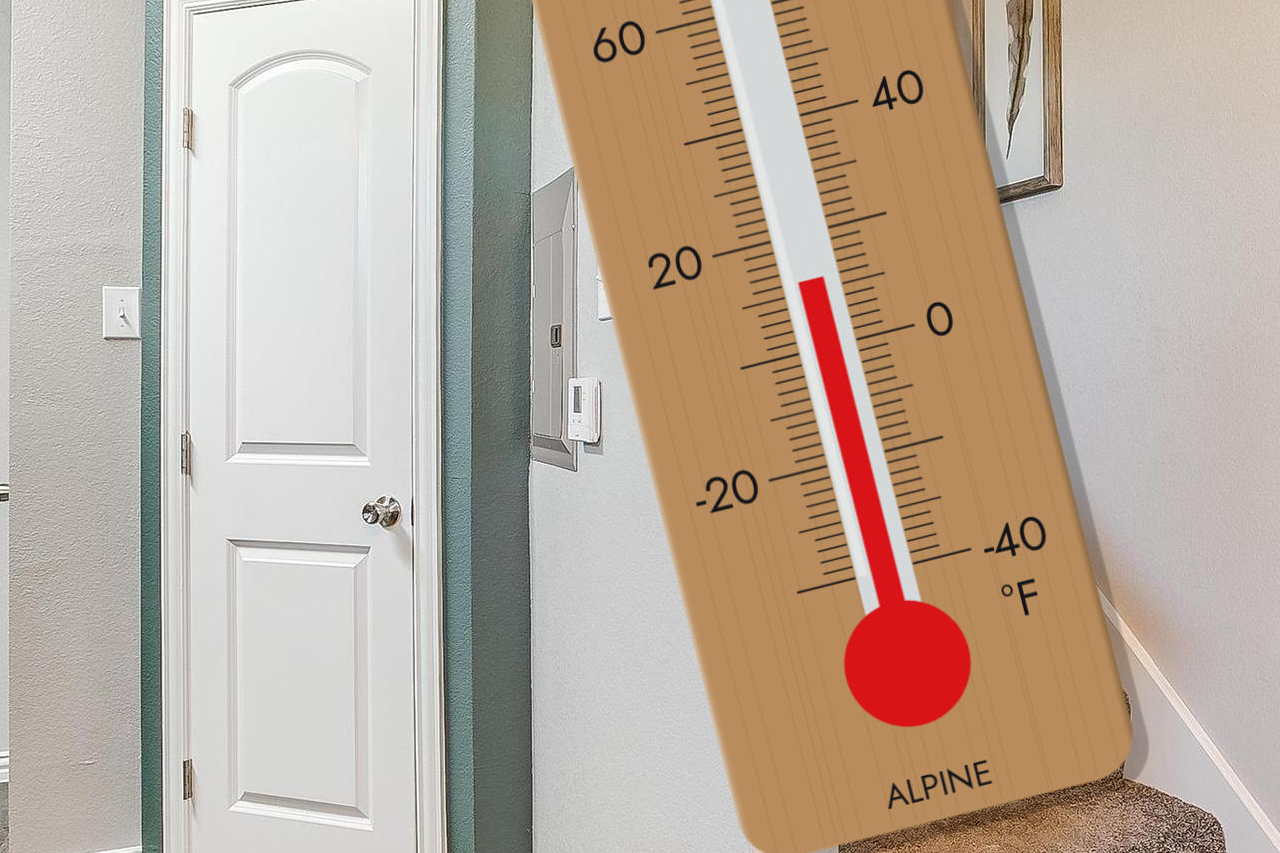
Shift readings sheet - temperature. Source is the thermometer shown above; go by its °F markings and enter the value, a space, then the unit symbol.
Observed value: 12 °F
